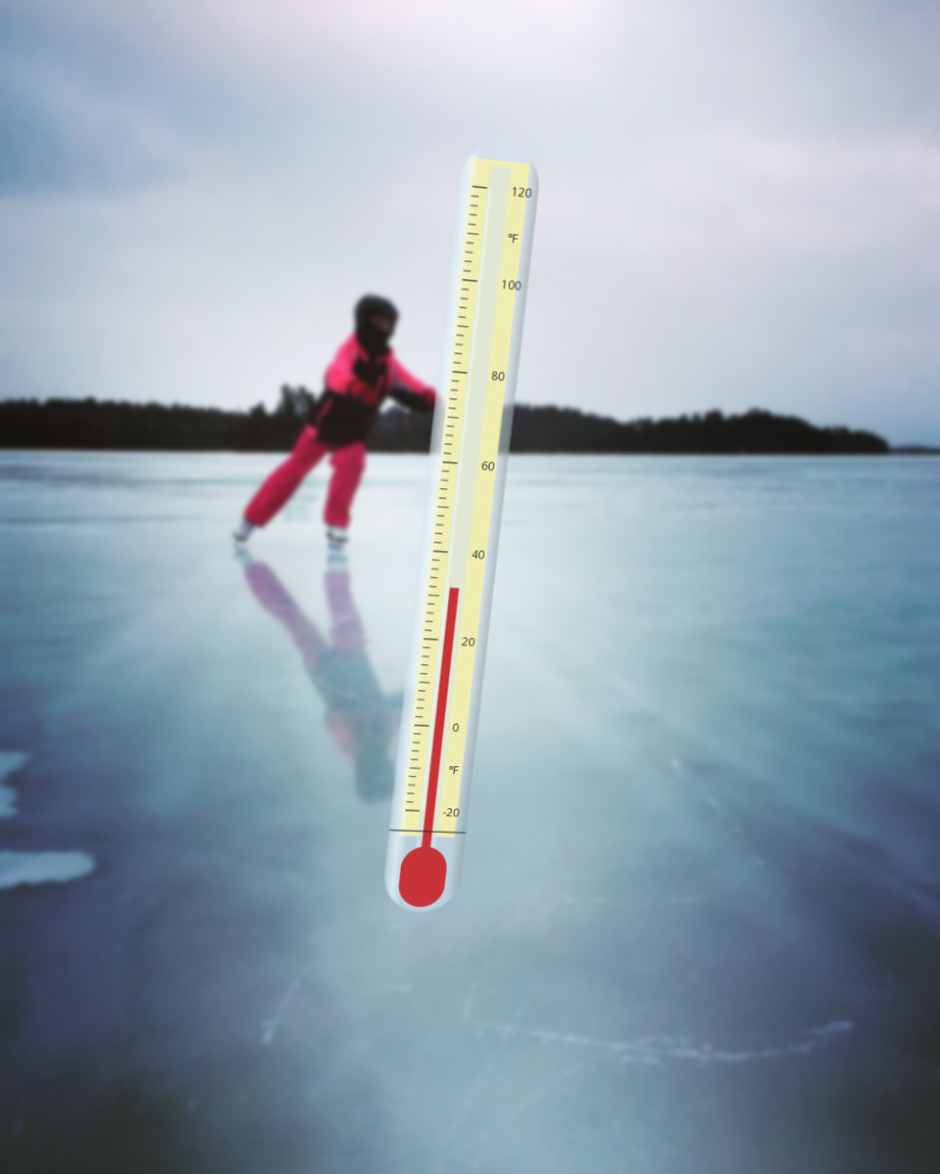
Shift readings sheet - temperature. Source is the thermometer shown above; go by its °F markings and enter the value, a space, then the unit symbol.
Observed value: 32 °F
